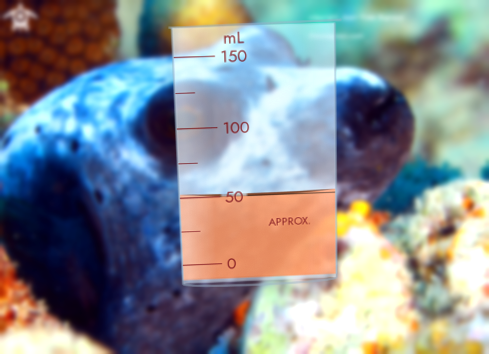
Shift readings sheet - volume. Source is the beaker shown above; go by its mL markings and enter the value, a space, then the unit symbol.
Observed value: 50 mL
